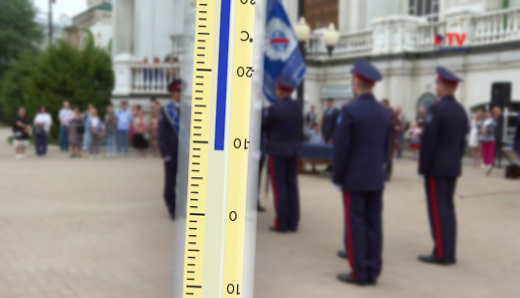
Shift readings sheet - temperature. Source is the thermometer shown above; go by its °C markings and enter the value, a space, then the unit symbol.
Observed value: -9 °C
